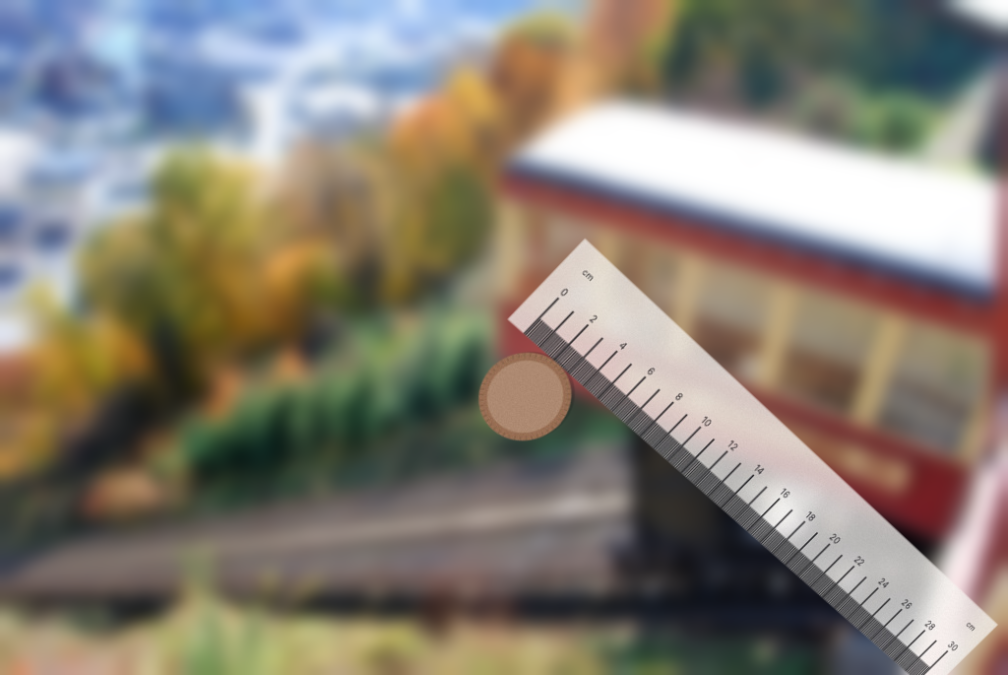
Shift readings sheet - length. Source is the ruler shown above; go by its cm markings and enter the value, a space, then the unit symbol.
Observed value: 4.5 cm
